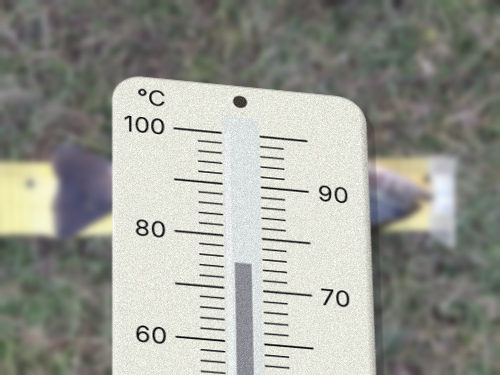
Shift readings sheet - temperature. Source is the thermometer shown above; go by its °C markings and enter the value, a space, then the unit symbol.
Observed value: 75 °C
